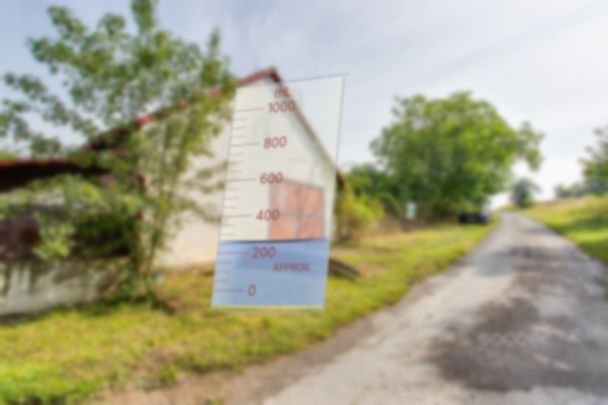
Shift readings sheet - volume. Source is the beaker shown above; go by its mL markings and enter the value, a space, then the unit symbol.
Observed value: 250 mL
